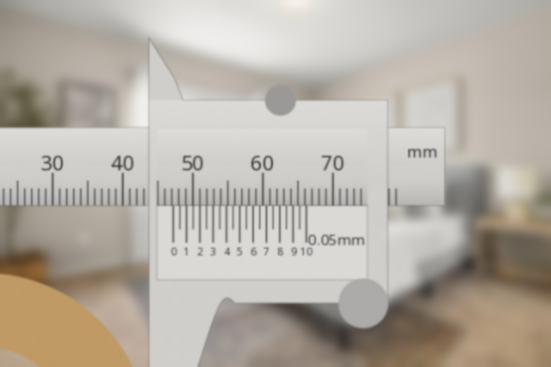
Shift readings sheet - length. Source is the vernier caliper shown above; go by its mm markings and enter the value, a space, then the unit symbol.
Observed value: 47.2 mm
